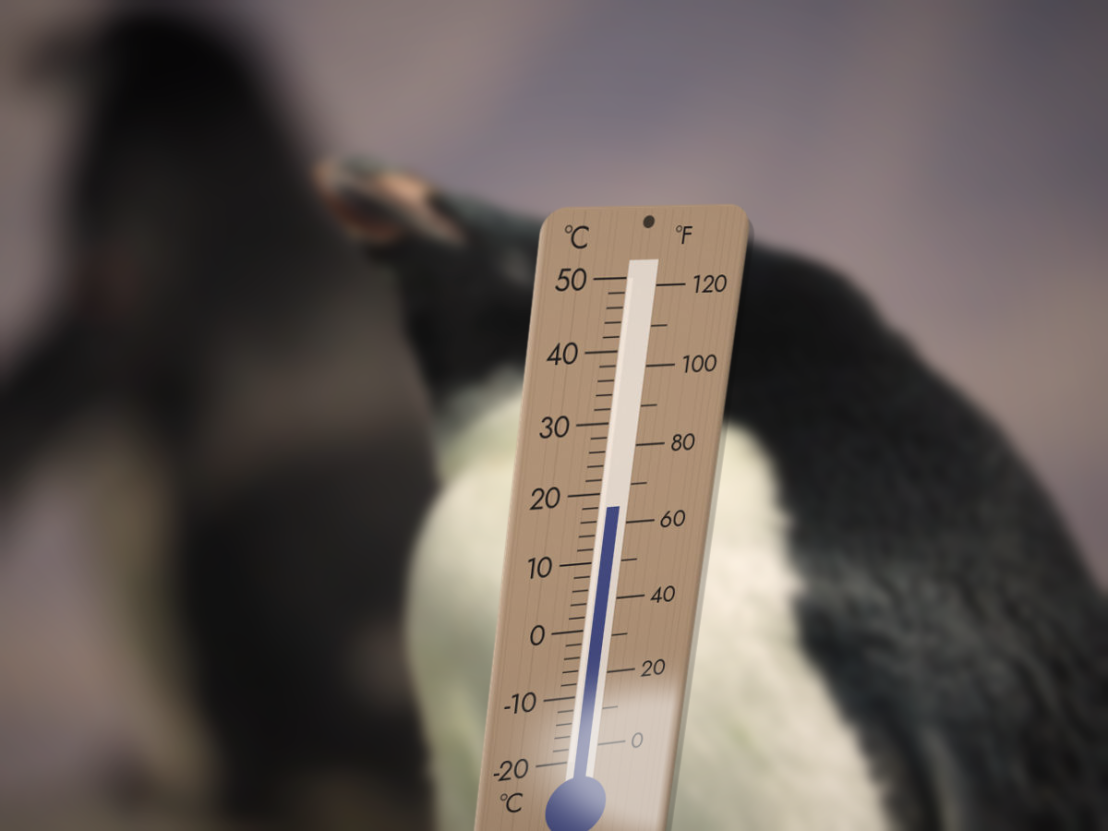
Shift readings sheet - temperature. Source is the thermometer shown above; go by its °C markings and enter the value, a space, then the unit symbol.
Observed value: 18 °C
